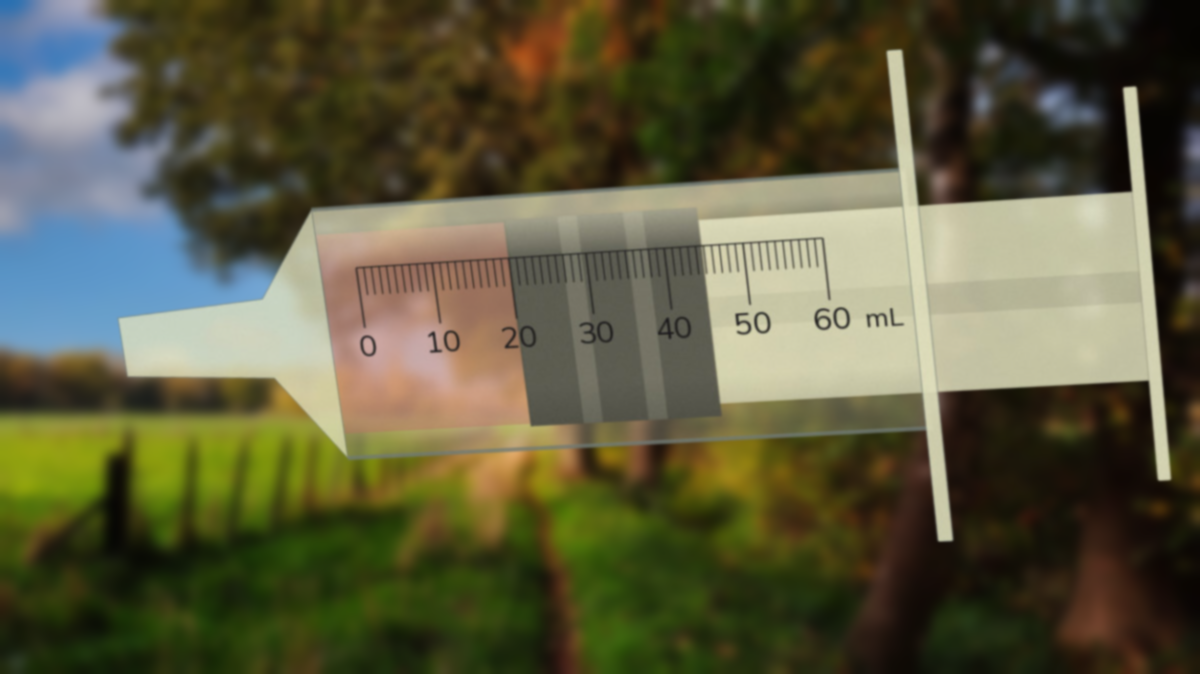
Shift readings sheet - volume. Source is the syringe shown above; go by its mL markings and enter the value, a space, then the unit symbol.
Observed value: 20 mL
